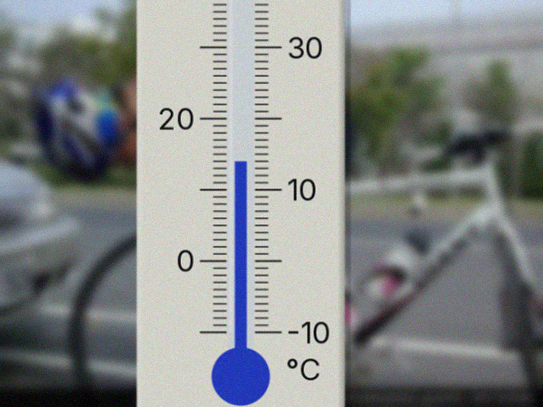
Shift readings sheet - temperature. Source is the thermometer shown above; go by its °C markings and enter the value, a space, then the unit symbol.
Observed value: 14 °C
